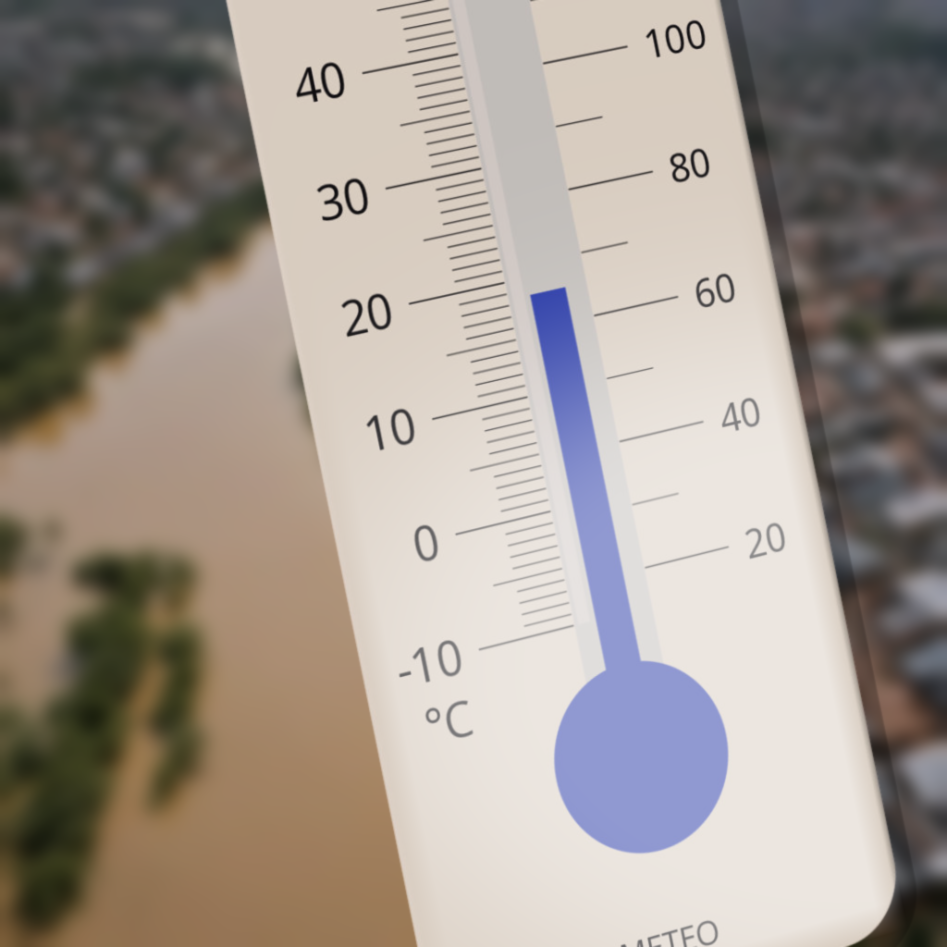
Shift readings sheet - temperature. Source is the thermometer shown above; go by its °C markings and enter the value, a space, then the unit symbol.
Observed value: 18.5 °C
